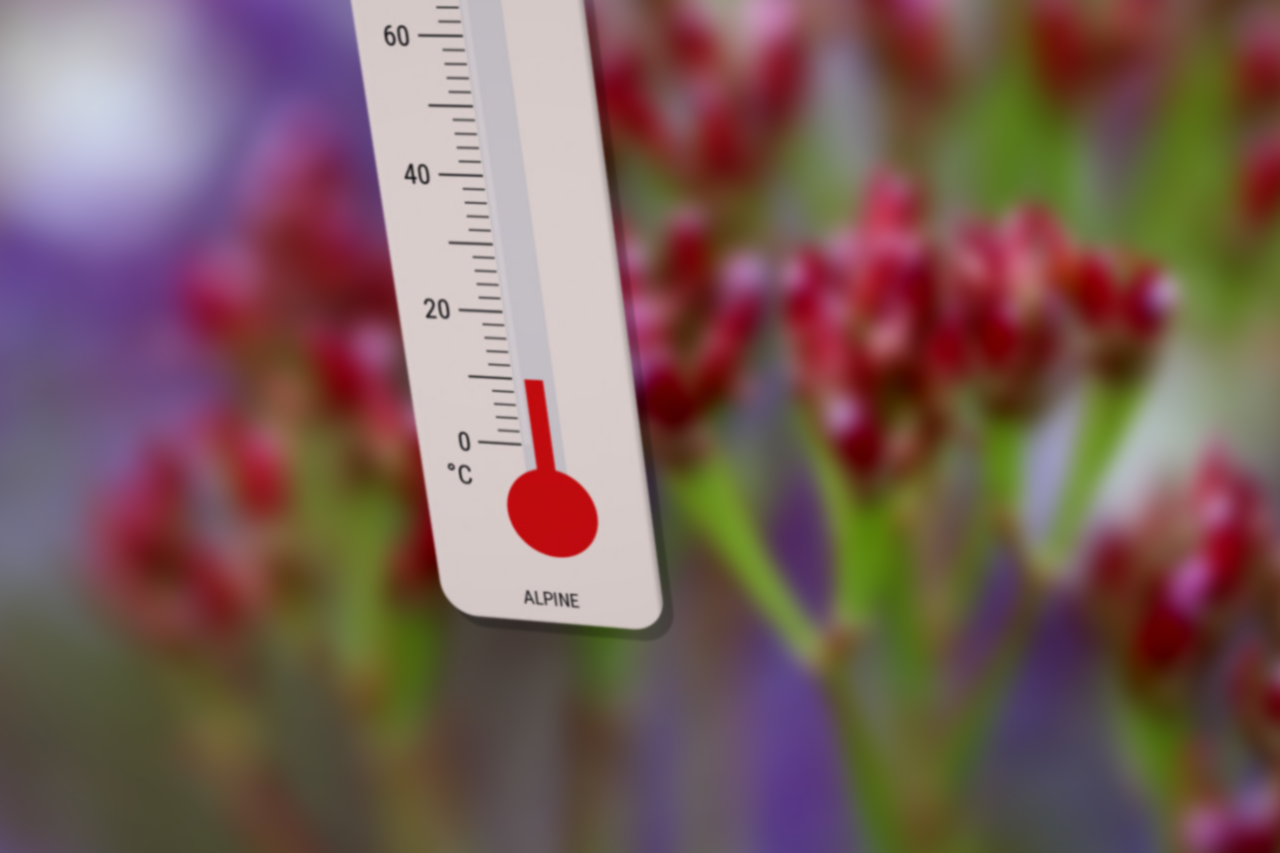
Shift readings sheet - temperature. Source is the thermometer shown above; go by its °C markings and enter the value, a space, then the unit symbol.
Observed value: 10 °C
